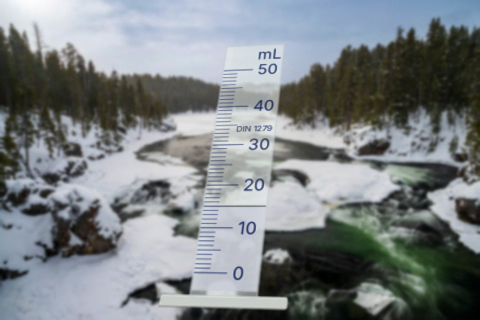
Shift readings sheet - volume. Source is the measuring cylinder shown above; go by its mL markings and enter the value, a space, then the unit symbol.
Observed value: 15 mL
